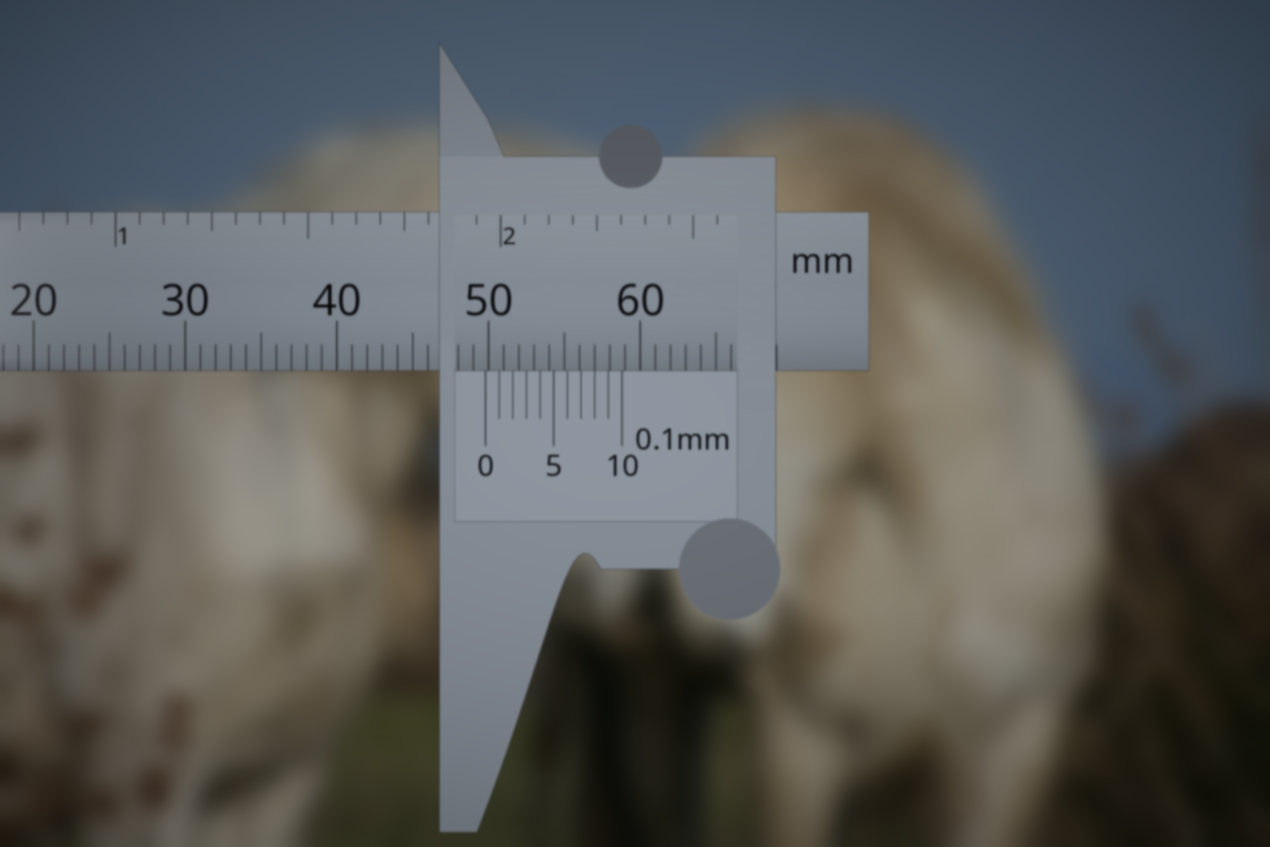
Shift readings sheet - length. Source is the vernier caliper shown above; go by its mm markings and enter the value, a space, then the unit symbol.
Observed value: 49.8 mm
